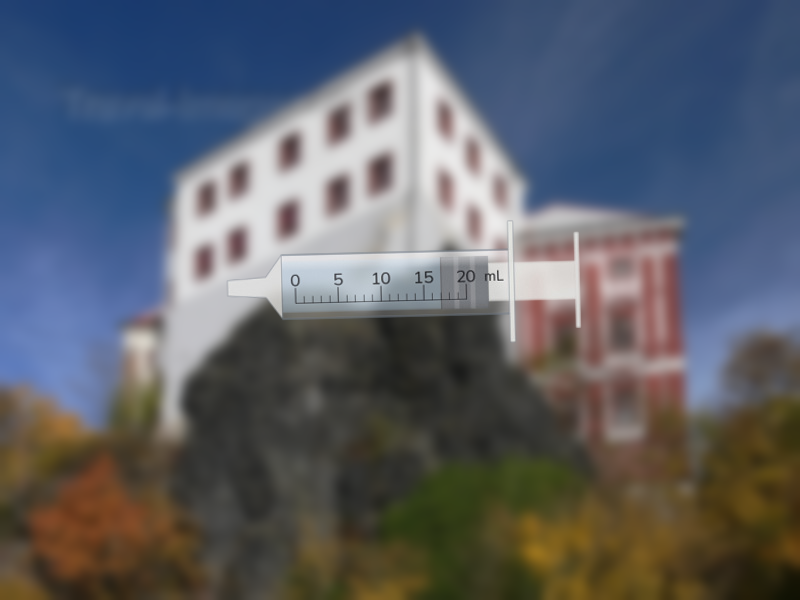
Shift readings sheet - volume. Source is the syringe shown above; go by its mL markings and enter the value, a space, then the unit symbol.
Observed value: 17 mL
